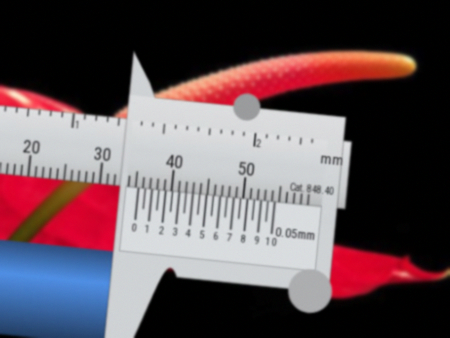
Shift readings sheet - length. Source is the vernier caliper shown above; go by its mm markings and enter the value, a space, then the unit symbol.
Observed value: 35.4 mm
